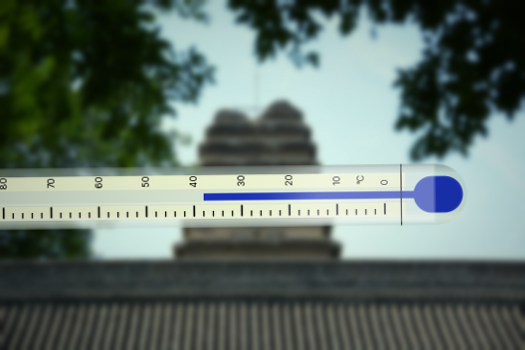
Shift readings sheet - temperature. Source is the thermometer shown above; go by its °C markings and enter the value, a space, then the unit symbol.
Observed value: 38 °C
